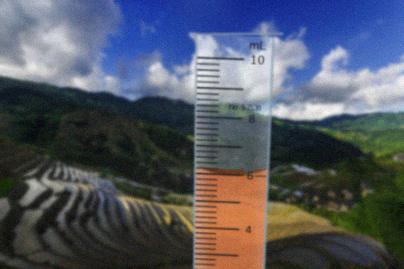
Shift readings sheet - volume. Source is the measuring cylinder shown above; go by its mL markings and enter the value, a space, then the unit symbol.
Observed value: 6 mL
